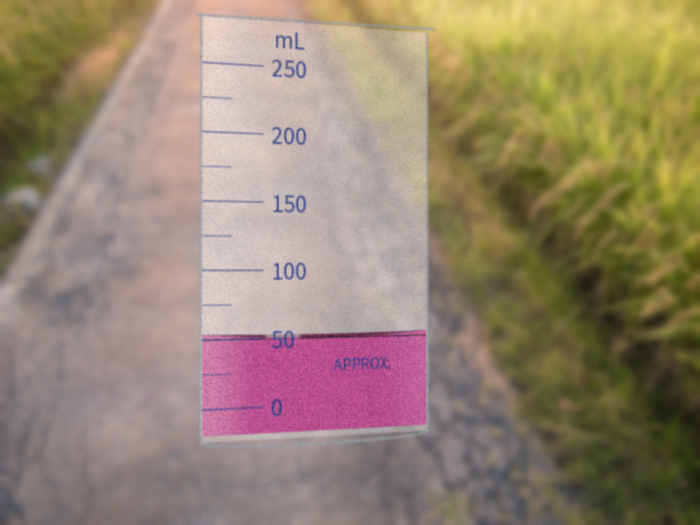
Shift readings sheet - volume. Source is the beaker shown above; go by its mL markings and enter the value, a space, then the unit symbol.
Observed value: 50 mL
